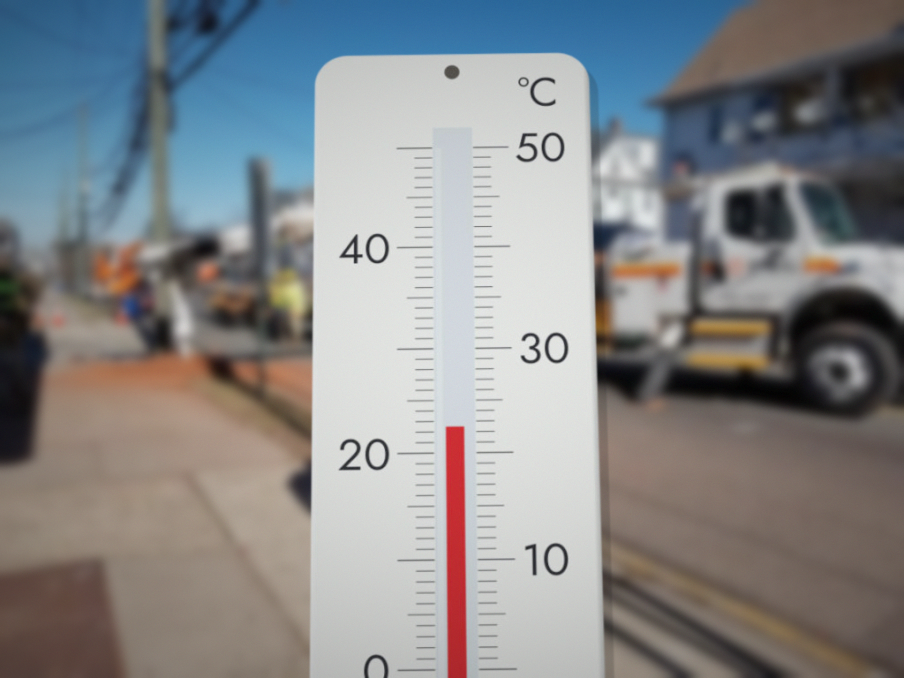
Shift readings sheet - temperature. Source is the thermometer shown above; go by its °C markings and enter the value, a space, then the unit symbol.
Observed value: 22.5 °C
